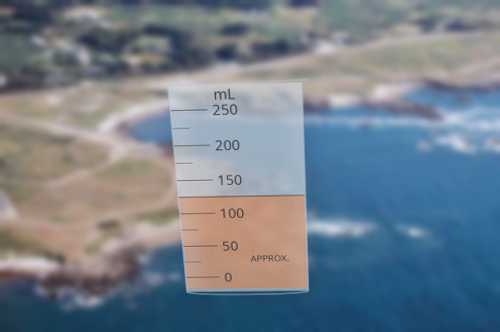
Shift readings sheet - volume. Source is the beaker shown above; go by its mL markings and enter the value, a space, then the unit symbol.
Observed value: 125 mL
